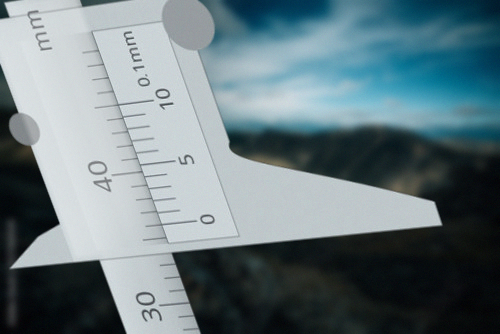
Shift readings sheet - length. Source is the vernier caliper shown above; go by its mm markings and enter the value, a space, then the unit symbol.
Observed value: 36.0 mm
